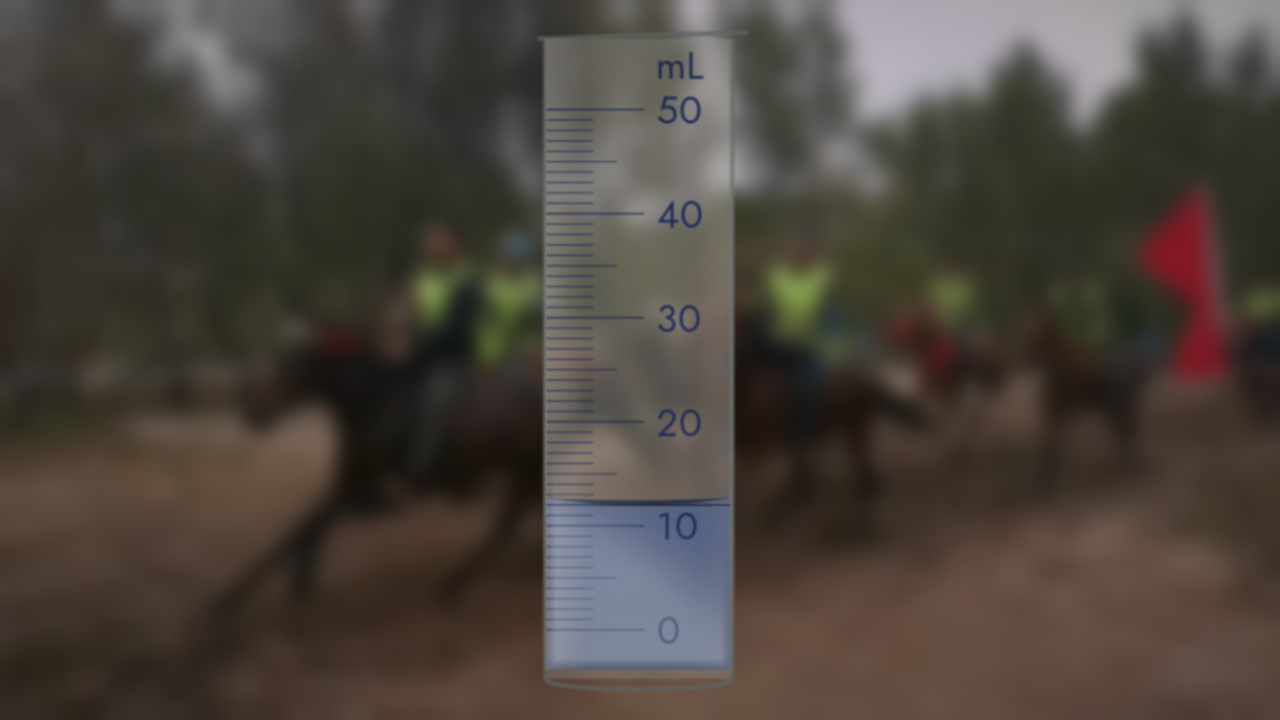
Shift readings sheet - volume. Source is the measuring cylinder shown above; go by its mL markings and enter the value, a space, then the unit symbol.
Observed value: 12 mL
